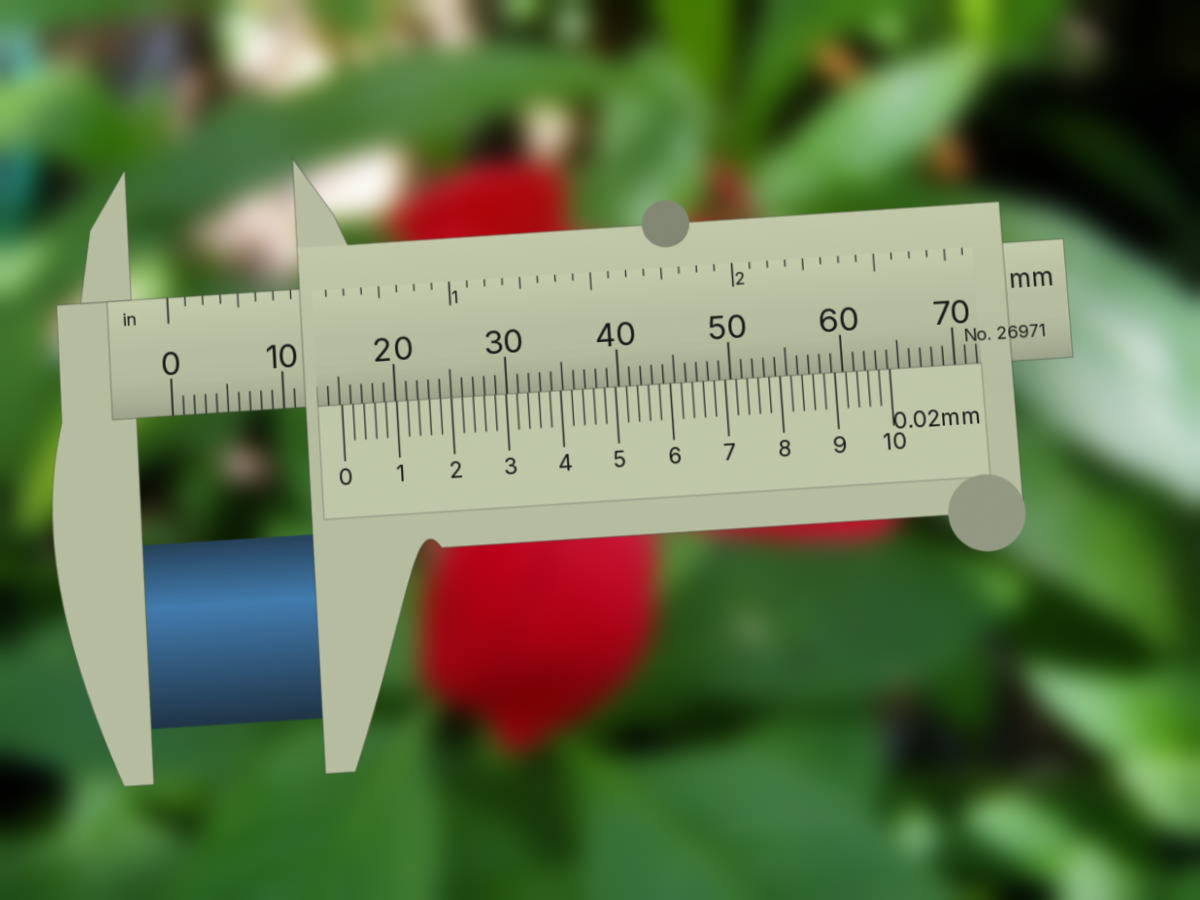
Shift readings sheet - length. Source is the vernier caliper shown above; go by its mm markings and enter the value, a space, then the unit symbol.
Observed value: 15.2 mm
